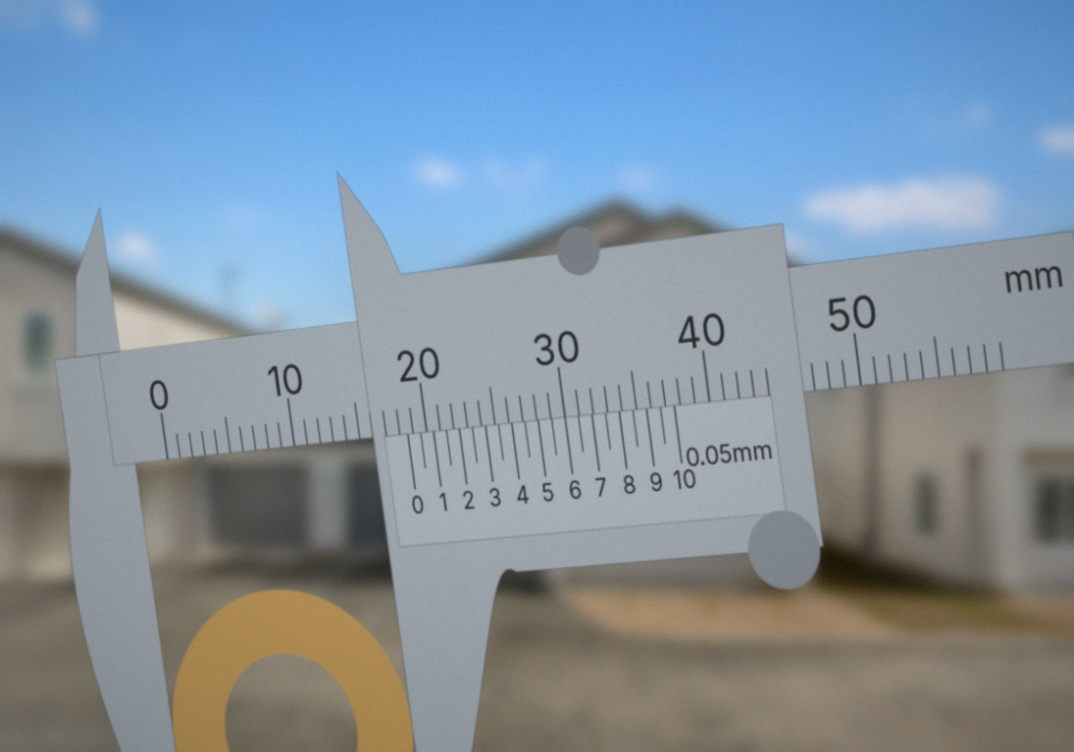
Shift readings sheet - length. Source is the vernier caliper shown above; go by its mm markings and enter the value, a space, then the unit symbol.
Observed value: 18.6 mm
